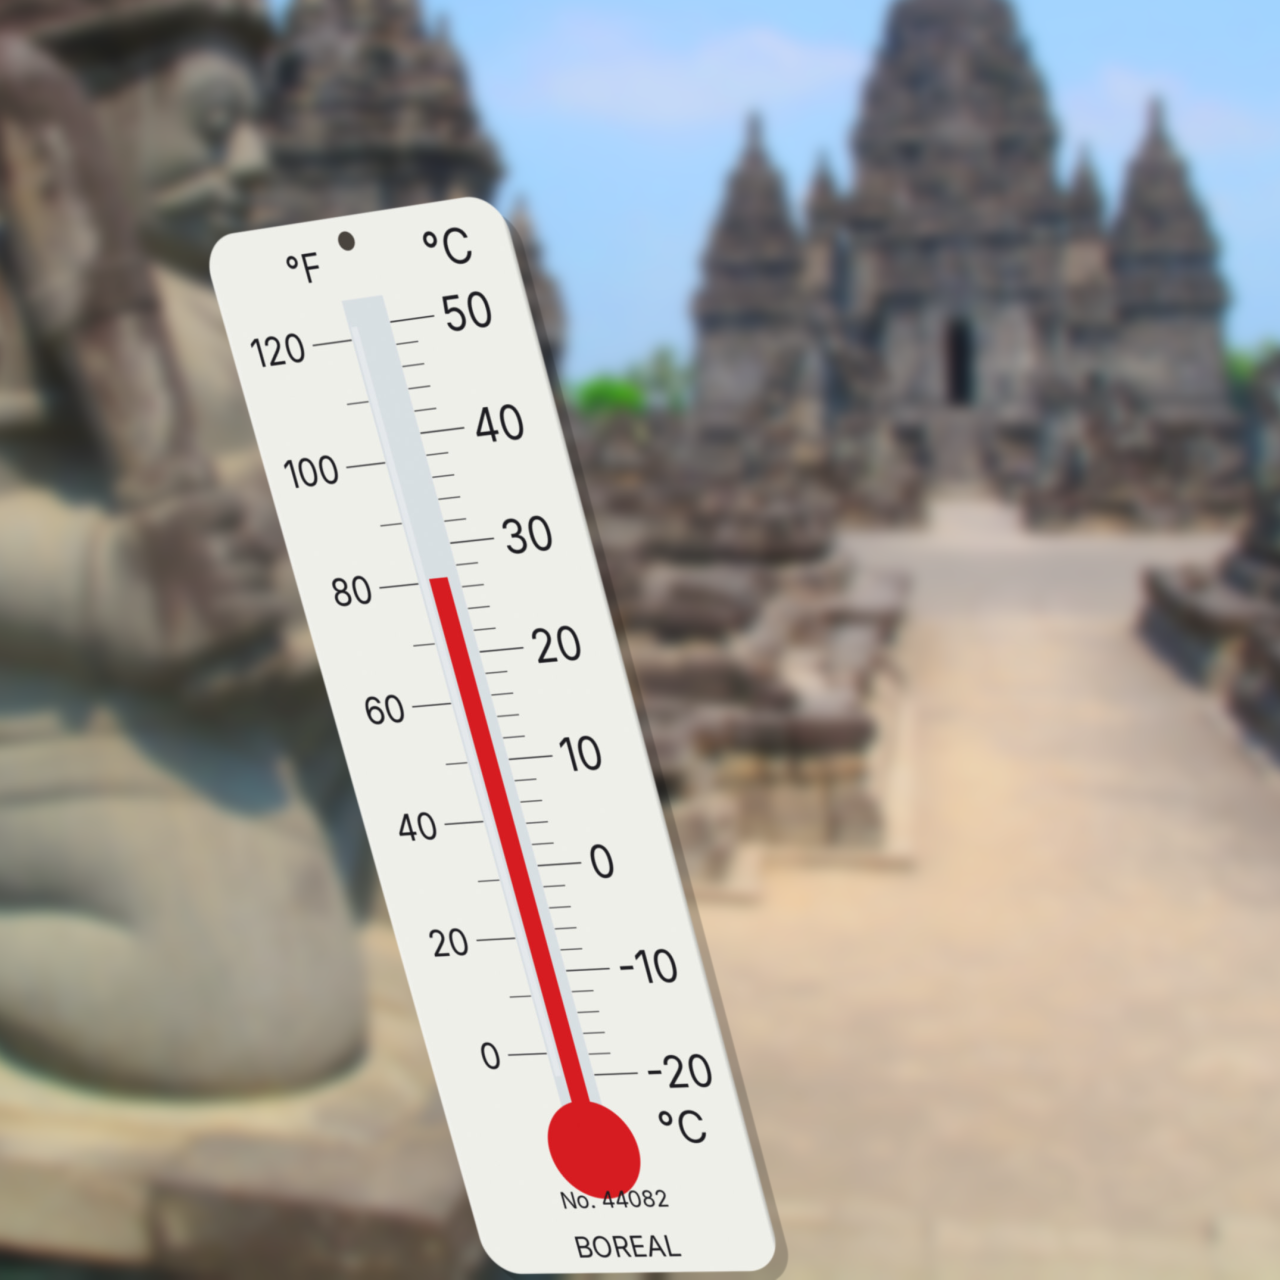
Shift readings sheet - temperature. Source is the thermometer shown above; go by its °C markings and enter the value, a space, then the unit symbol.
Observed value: 27 °C
